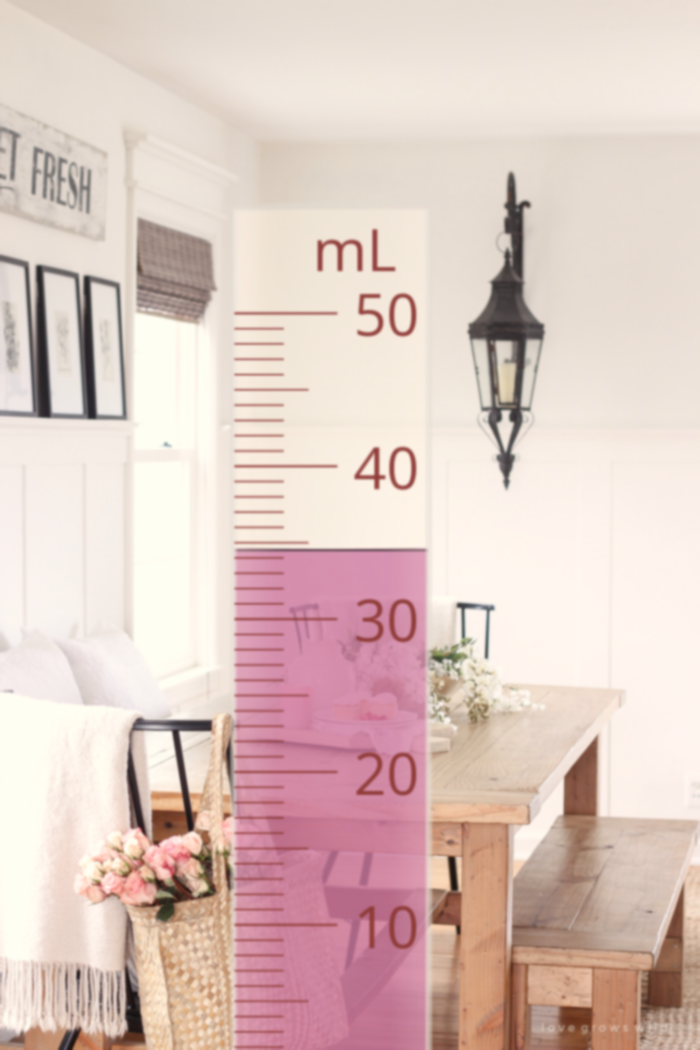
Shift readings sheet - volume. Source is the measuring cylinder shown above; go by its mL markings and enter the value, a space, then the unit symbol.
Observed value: 34.5 mL
